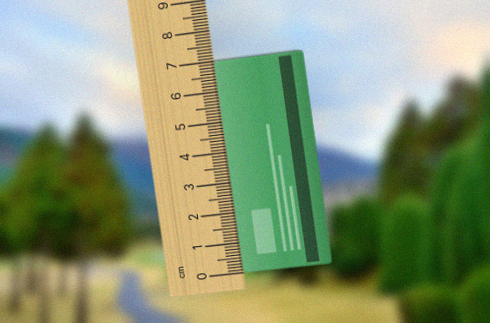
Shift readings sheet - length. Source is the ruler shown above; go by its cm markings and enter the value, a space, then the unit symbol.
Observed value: 7 cm
